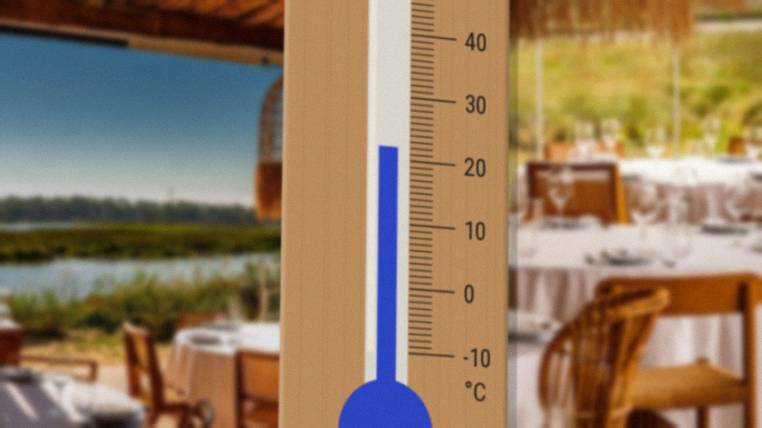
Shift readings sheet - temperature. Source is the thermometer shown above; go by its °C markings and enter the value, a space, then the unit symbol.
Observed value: 22 °C
